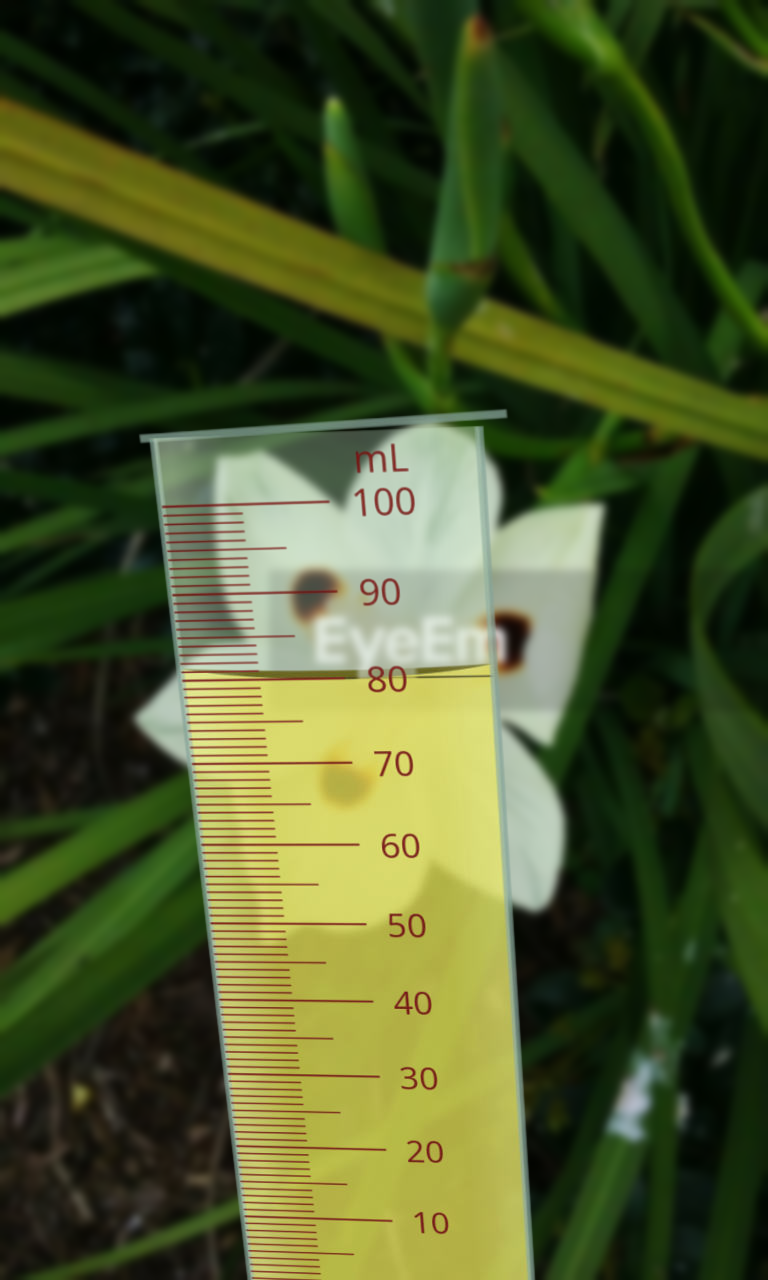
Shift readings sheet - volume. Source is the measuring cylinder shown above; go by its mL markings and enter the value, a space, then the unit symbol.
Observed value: 80 mL
